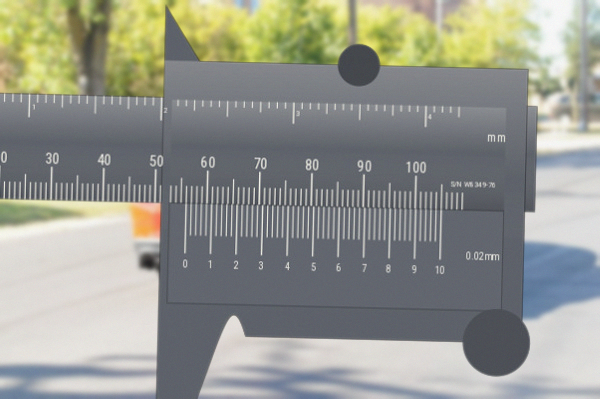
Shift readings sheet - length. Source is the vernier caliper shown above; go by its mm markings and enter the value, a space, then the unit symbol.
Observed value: 56.0 mm
